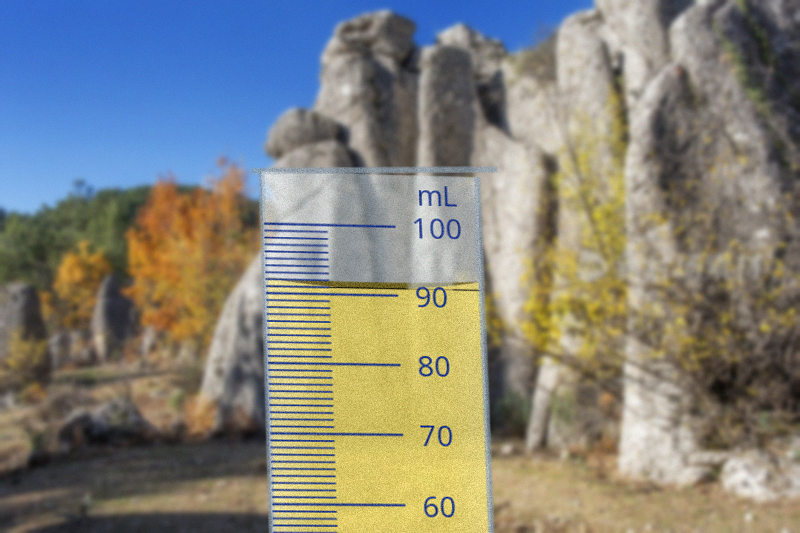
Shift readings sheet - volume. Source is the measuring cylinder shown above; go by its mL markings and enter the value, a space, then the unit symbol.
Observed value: 91 mL
